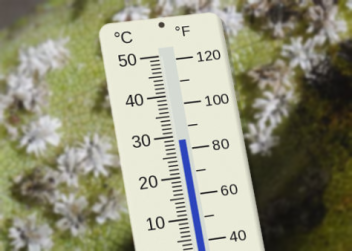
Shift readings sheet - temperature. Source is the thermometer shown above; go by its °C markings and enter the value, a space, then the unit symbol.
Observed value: 29 °C
